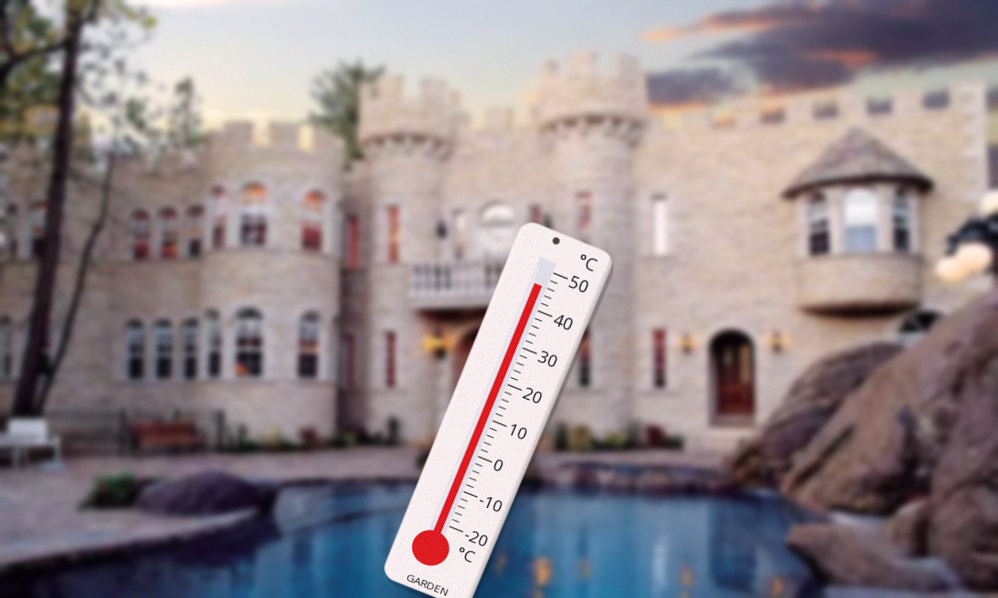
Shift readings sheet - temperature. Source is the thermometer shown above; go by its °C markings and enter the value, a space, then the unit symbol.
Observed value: 46 °C
